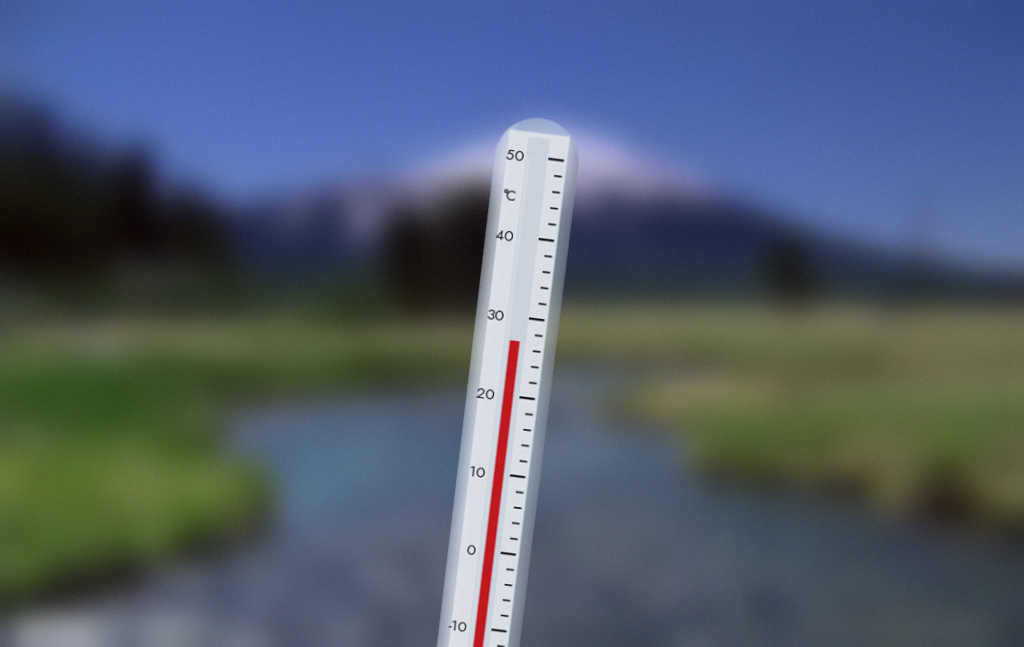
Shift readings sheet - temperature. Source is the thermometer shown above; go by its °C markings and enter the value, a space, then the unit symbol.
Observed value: 27 °C
